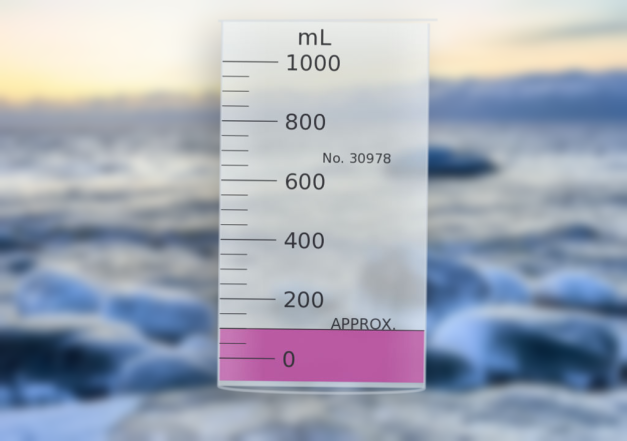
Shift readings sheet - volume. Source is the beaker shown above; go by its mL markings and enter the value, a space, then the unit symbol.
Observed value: 100 mL
